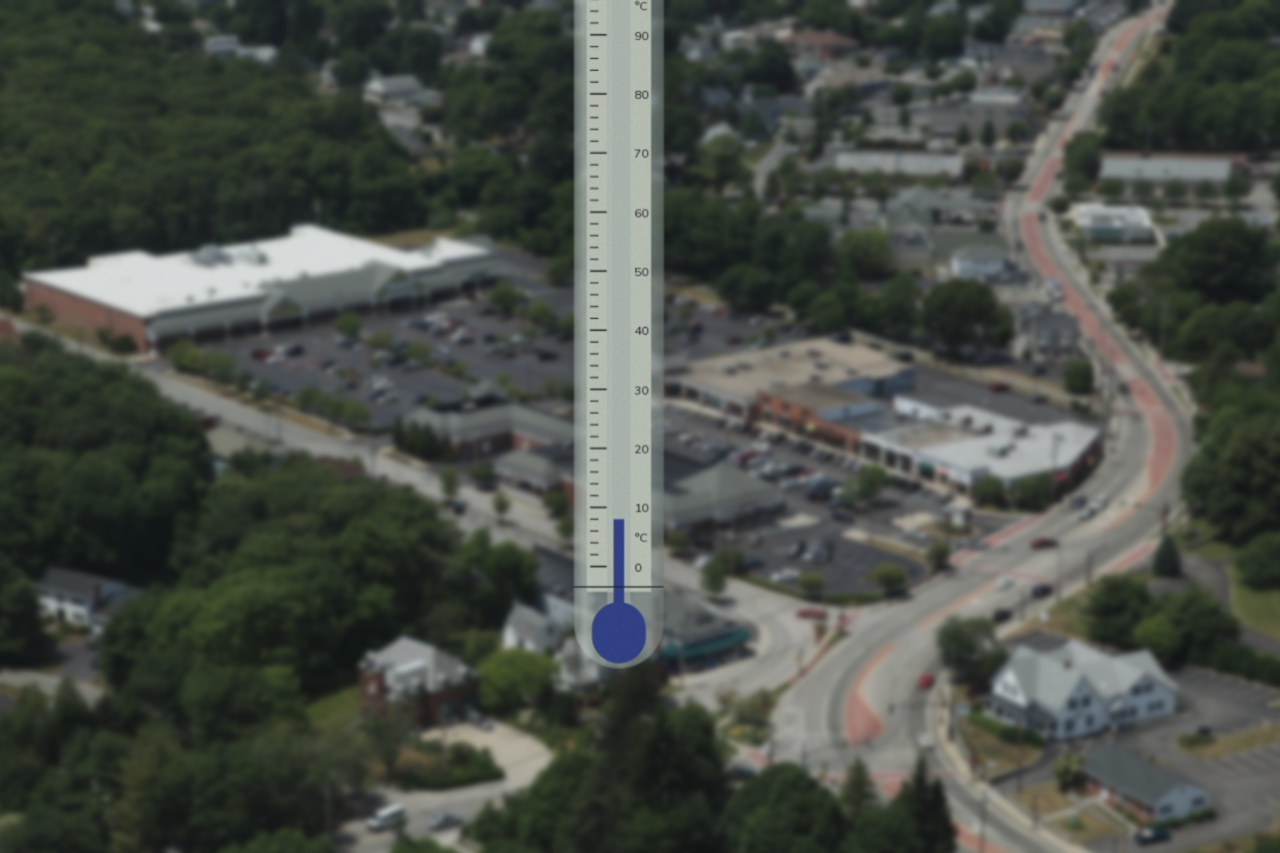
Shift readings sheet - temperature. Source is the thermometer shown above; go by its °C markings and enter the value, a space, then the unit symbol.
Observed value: 8 °C
